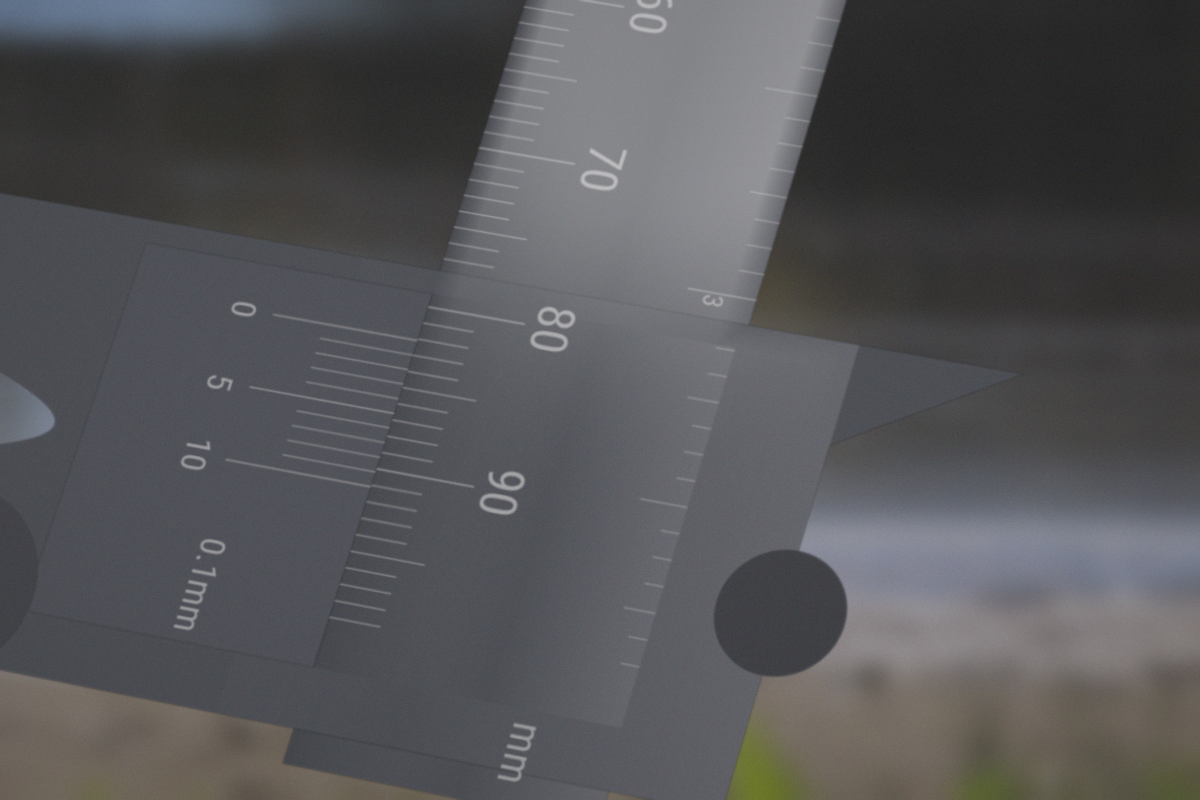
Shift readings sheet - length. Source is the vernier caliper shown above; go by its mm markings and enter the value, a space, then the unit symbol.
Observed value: 82.1 mm
